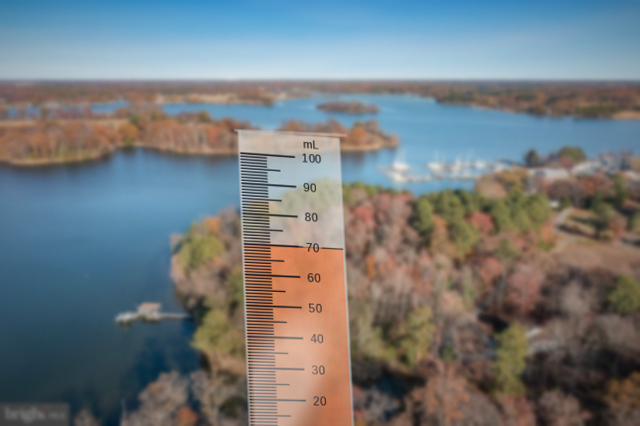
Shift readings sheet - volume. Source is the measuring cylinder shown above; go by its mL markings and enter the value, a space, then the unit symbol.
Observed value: 70 mL
